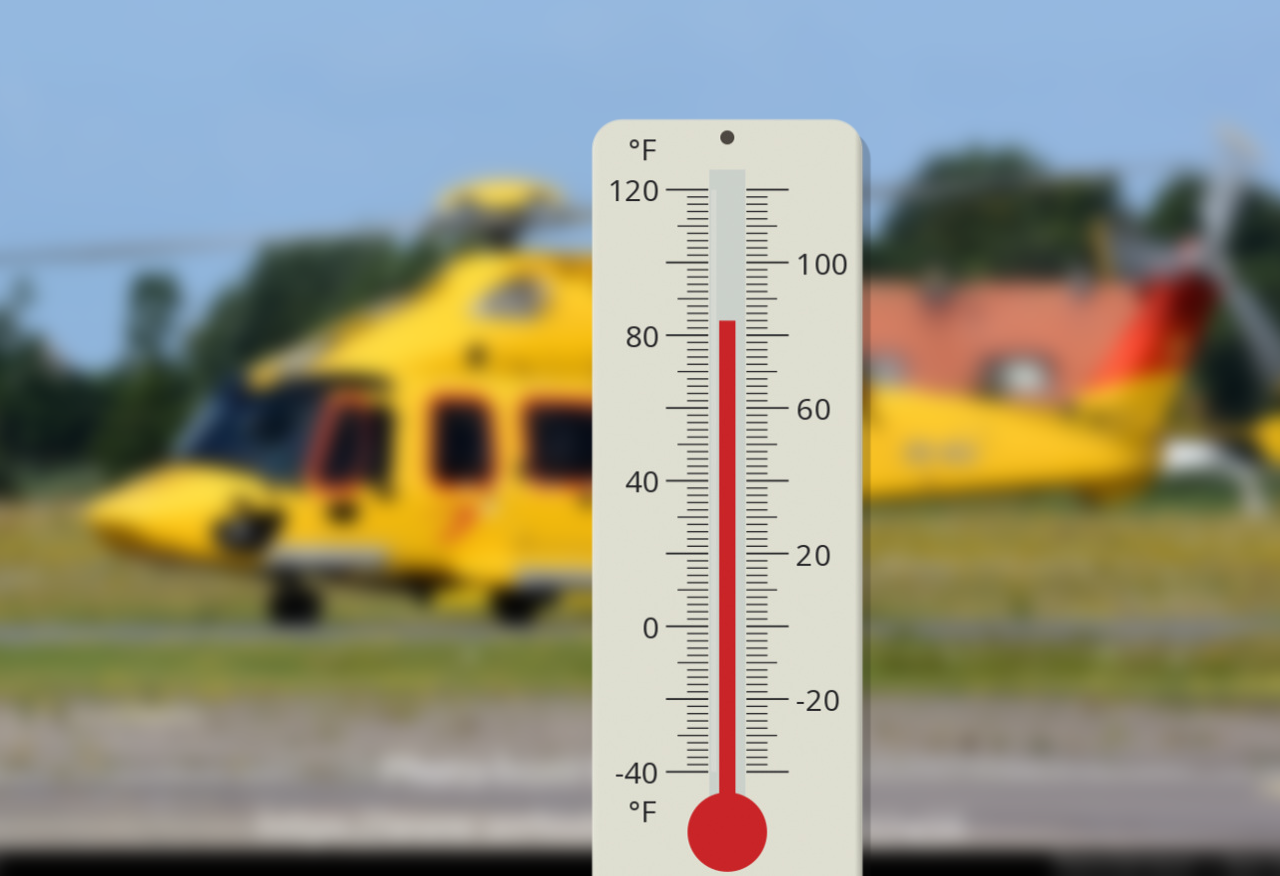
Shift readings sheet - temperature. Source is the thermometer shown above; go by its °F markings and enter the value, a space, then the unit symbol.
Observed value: 84 °F
